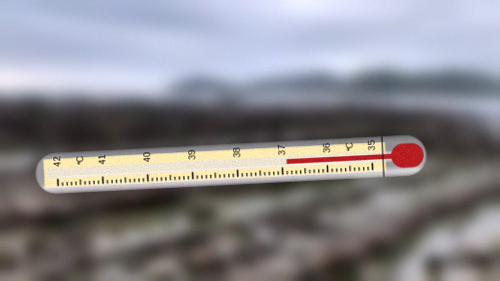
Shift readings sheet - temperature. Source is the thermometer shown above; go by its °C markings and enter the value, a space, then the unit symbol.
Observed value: 36.9 °C
